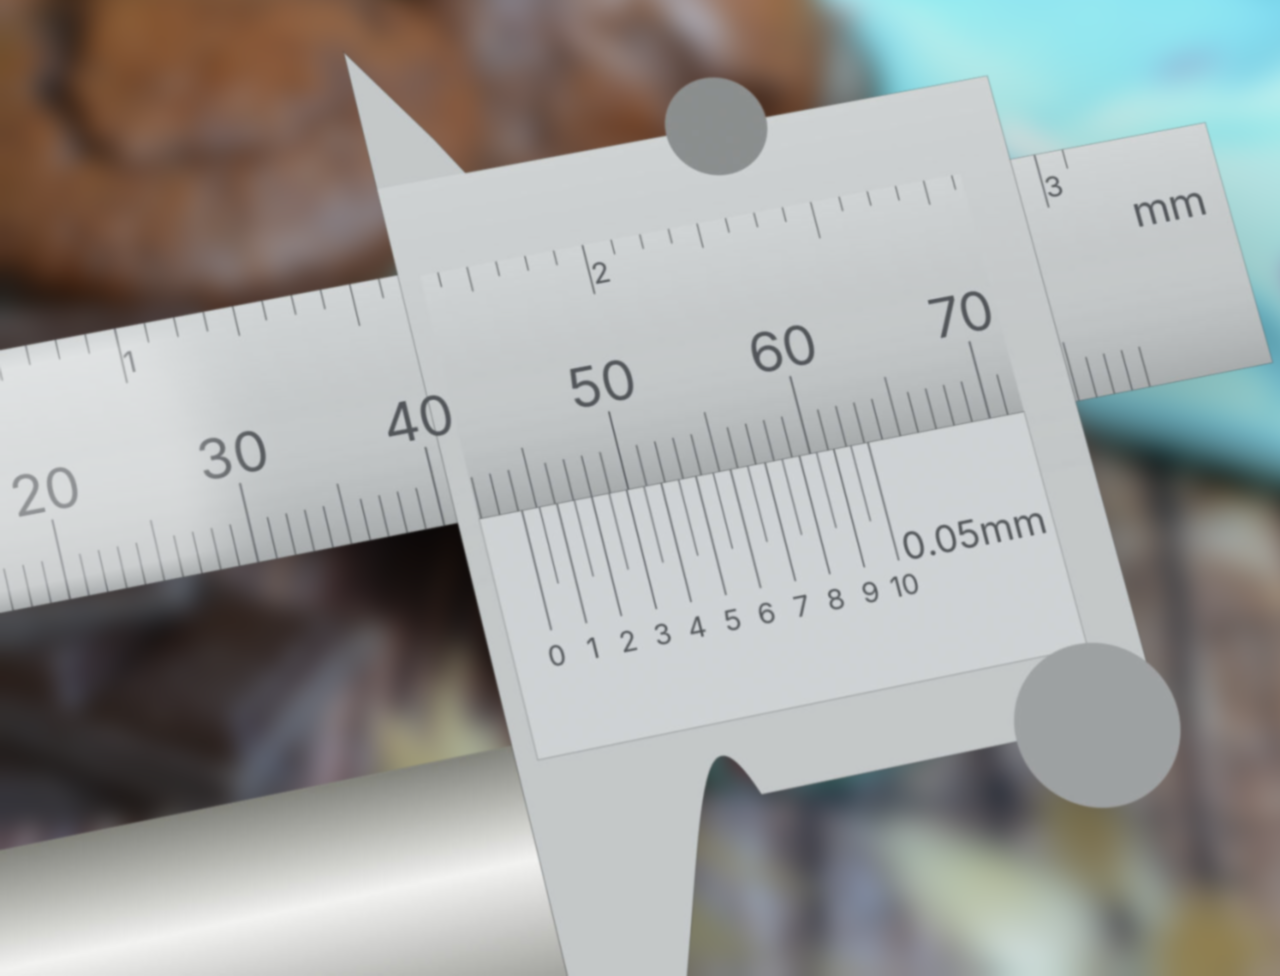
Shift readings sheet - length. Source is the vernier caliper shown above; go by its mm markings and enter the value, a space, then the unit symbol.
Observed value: 44.2 mm
